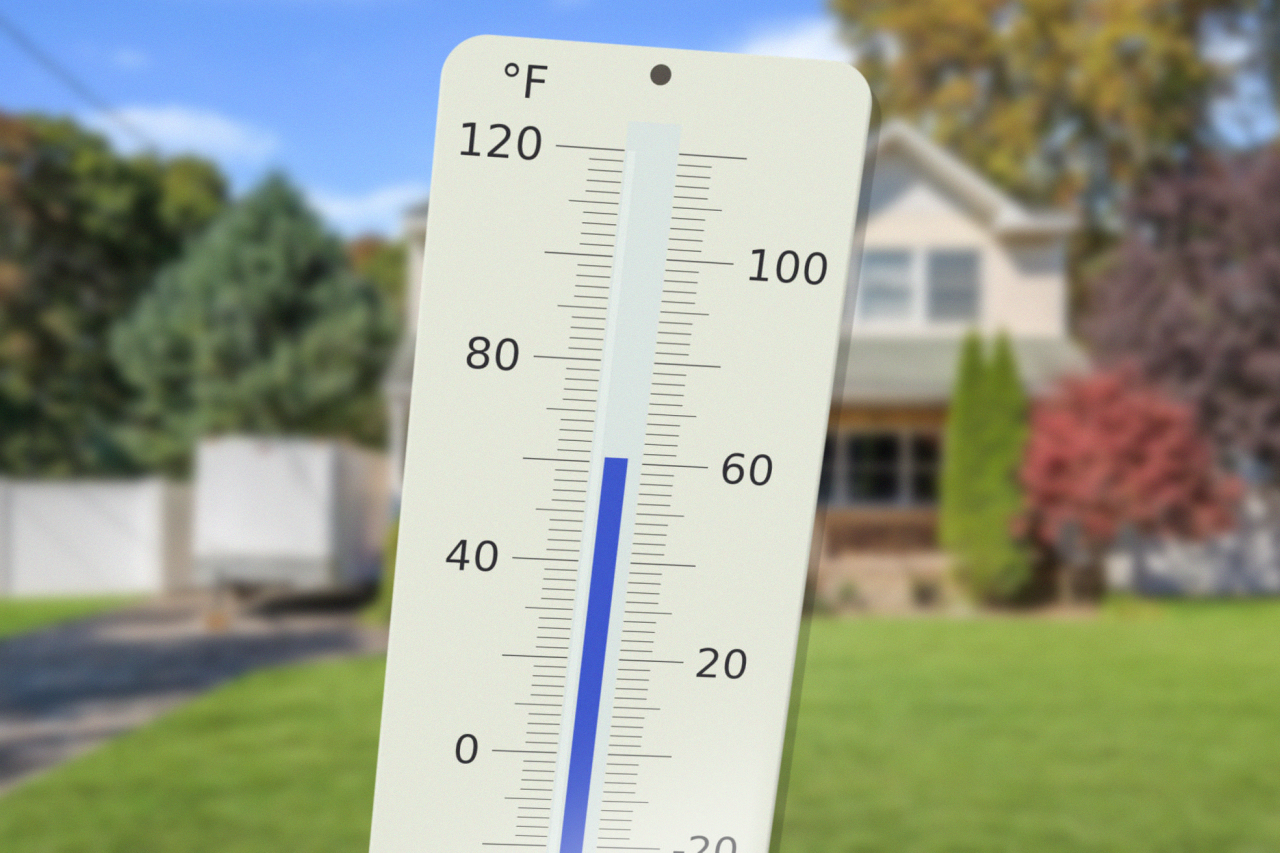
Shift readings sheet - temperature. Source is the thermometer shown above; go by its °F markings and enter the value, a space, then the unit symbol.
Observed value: 61 °F
